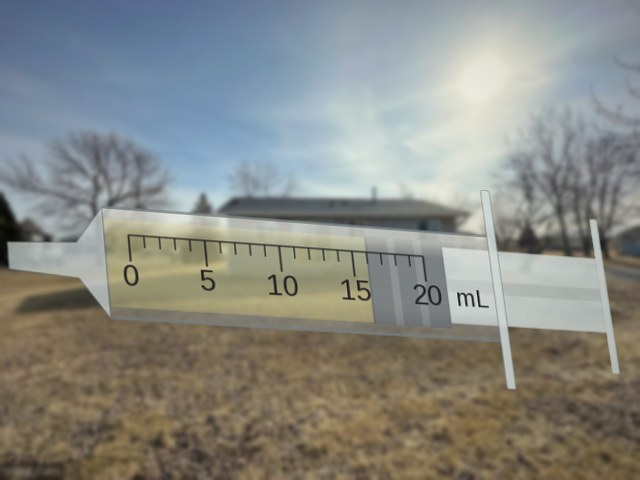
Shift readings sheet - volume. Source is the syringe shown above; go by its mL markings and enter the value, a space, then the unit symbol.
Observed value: 16 mL
